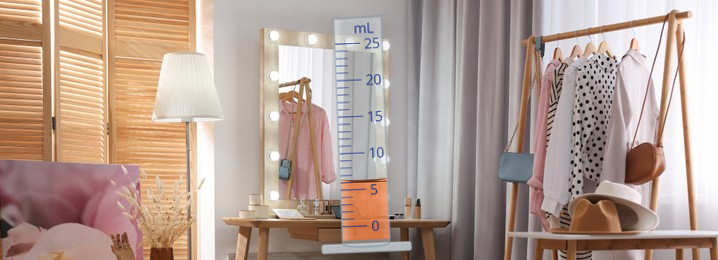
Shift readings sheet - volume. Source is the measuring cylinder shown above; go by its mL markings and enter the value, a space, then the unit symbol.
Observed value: 6 mL
